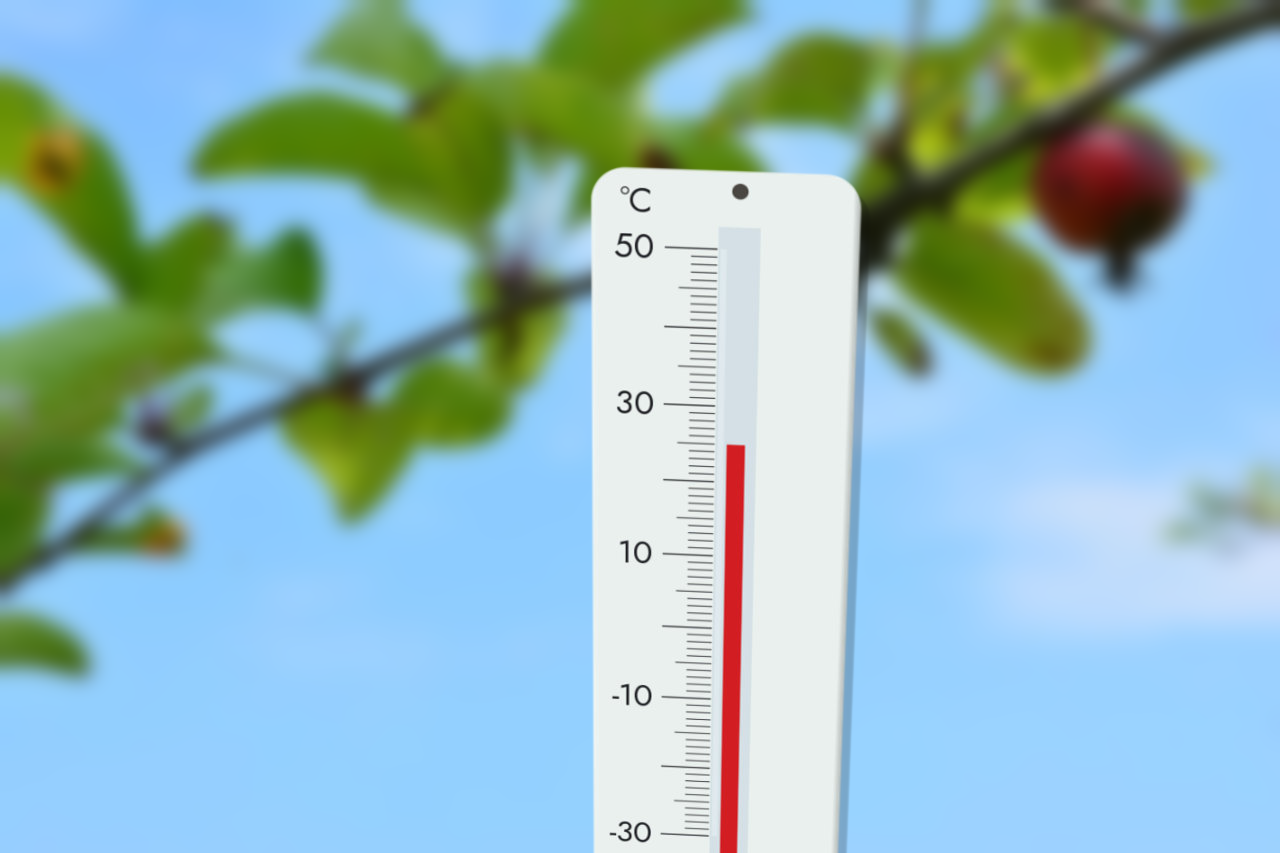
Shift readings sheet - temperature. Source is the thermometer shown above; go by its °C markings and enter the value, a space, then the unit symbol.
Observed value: 25 °C
